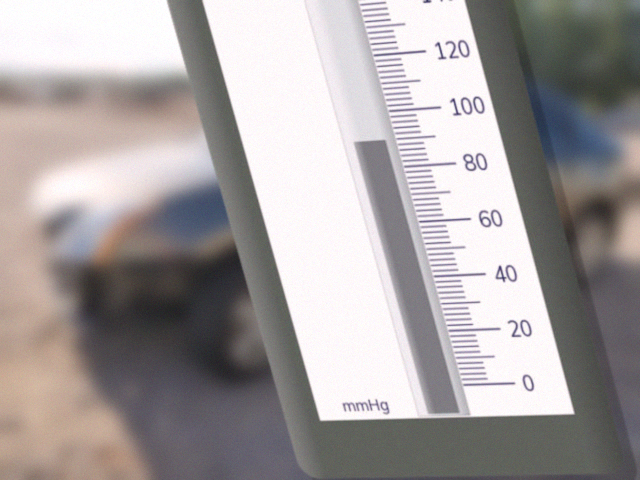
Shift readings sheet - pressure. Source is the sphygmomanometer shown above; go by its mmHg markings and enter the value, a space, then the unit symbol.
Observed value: 90 mmHg
